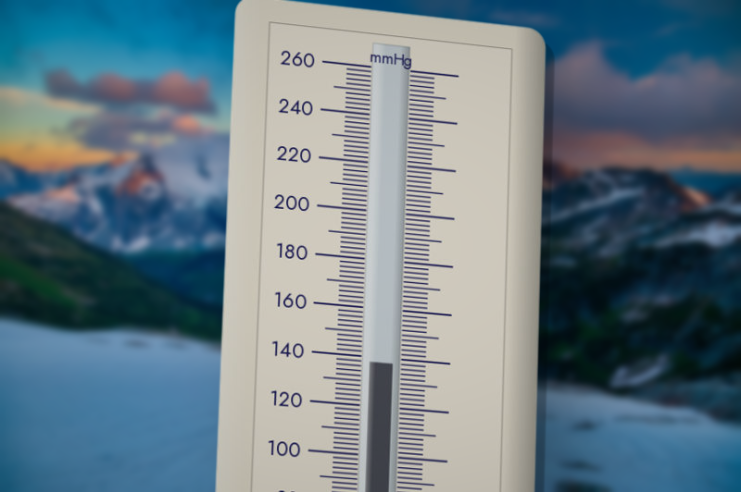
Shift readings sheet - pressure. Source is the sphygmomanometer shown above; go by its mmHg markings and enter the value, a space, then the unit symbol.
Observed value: 138 mmHg
